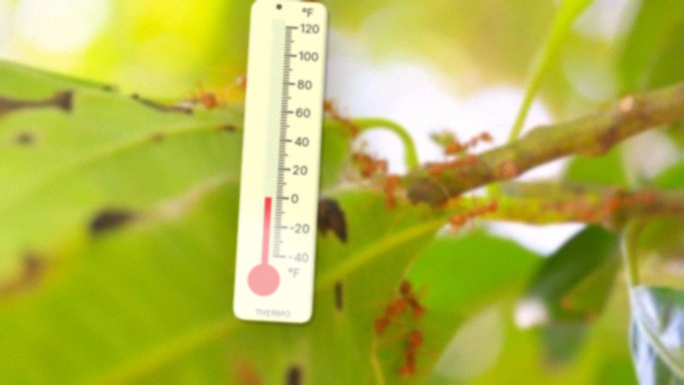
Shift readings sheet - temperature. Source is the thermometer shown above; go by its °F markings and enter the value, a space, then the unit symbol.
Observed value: 0 °F
